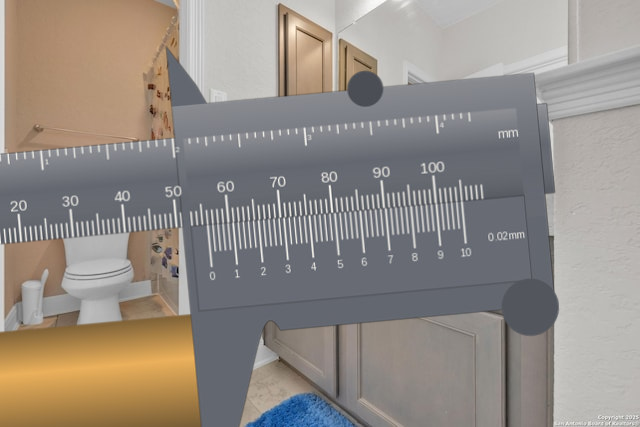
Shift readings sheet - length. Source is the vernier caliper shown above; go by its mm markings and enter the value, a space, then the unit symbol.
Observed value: 56.0 mm
